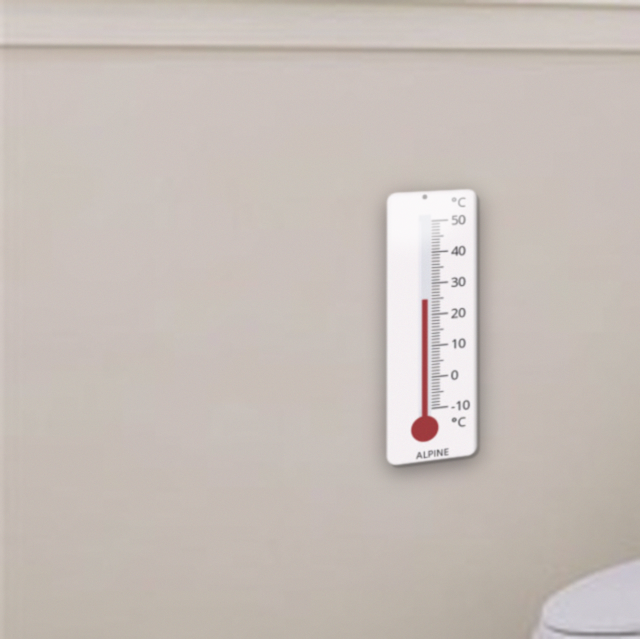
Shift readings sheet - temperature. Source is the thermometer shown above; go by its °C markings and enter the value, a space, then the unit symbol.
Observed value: 25 °C
